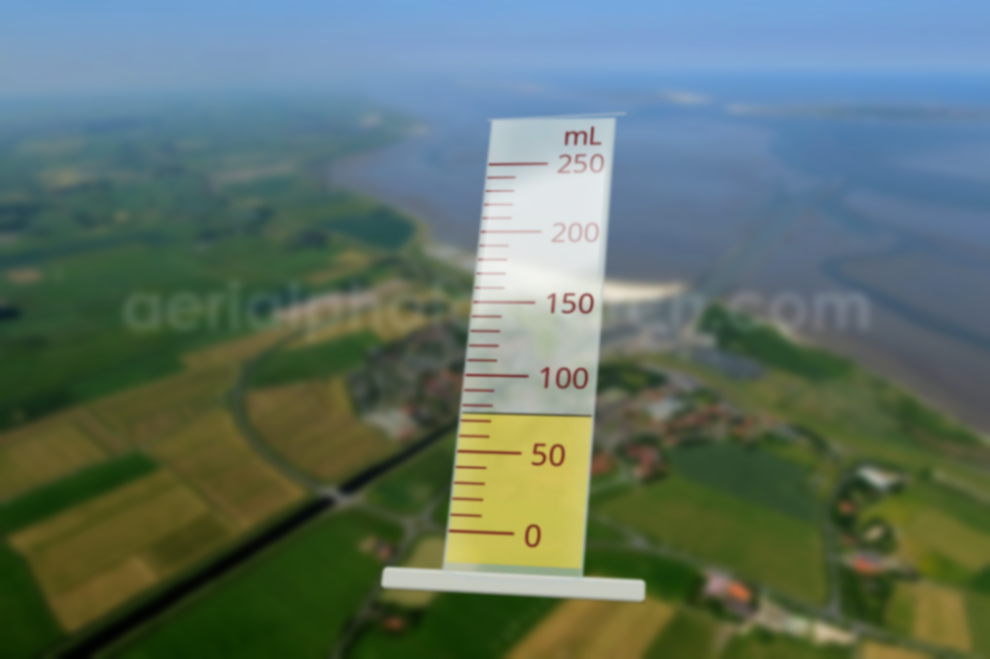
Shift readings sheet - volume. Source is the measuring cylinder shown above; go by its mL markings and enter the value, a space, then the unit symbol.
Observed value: 75 mL
